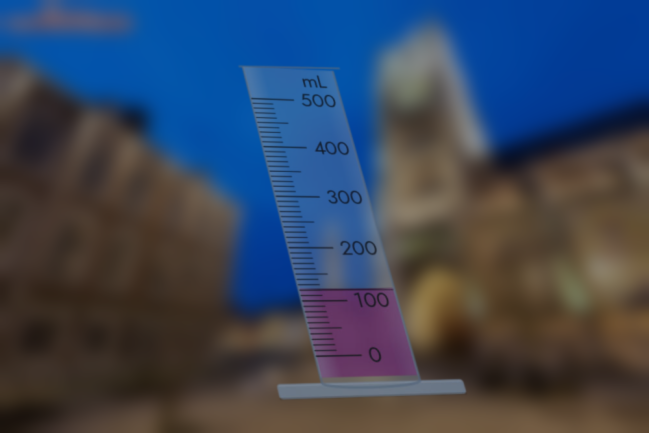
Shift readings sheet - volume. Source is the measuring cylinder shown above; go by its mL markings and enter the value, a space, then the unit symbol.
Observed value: 120 mL
